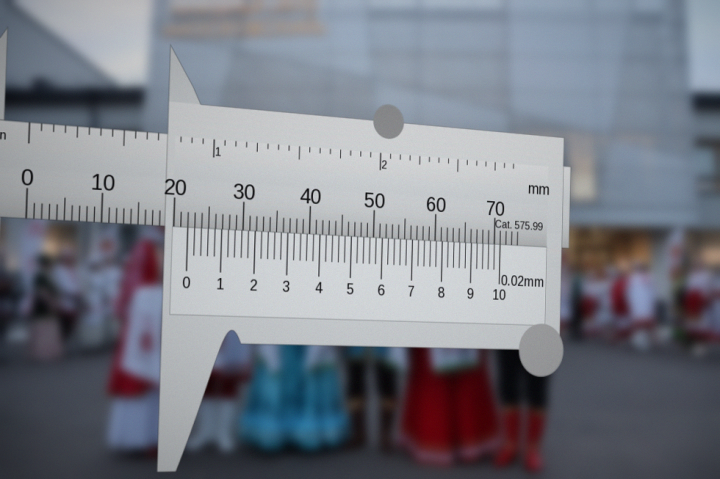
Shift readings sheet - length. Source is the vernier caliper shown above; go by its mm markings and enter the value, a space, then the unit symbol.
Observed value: 22.0 mm
